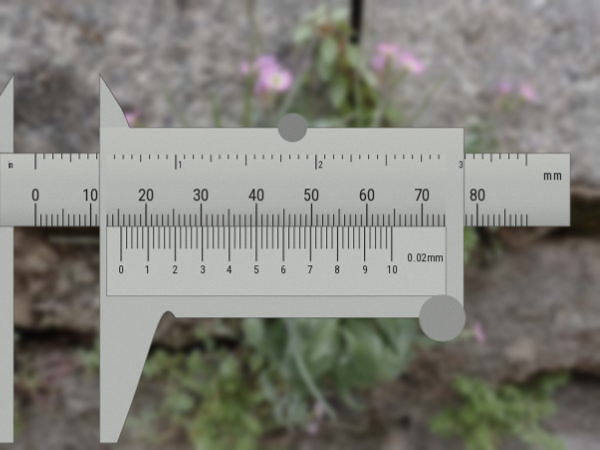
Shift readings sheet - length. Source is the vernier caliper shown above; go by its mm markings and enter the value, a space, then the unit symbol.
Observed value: 15.5 mm
